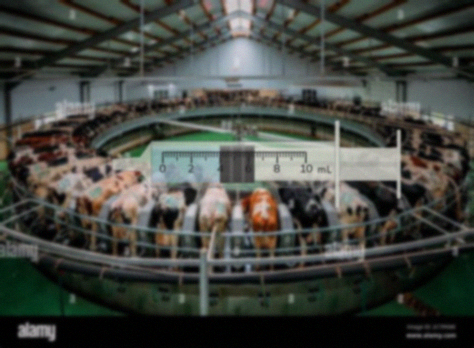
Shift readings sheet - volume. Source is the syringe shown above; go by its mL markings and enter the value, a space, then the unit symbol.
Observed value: 4 mL
